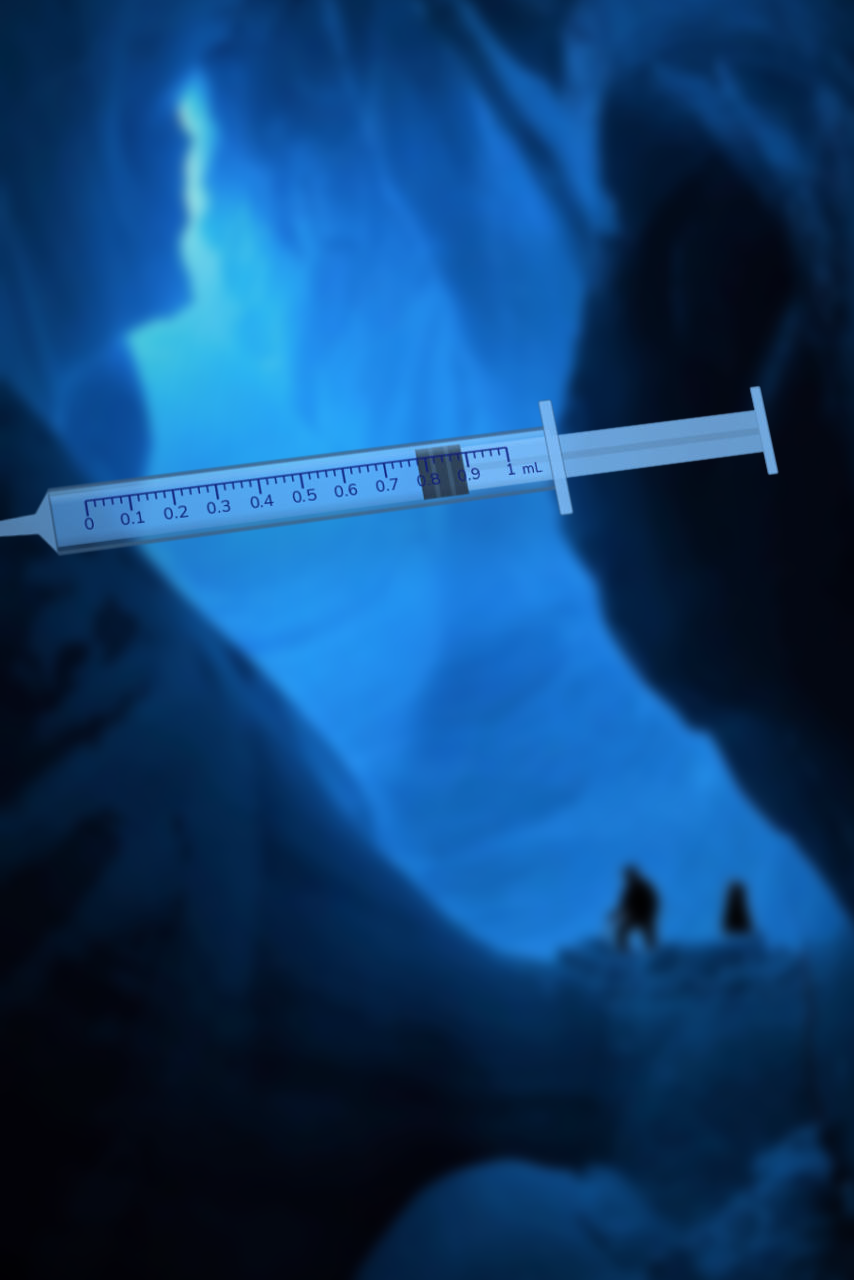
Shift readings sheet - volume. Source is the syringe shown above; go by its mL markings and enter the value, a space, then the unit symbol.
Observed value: 0.78 mL
